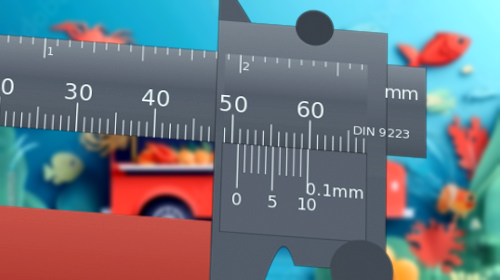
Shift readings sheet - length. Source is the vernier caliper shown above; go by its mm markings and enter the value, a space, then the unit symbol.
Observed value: 50.8 mm
